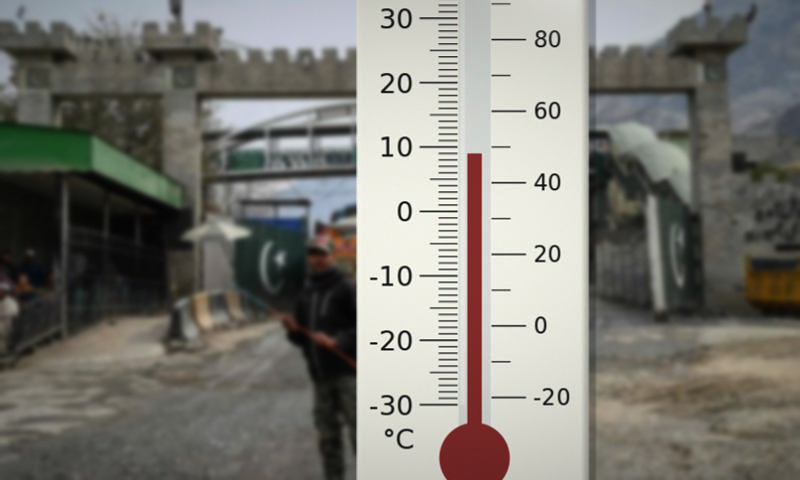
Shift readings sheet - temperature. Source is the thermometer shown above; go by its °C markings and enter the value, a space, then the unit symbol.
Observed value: 9 °C
